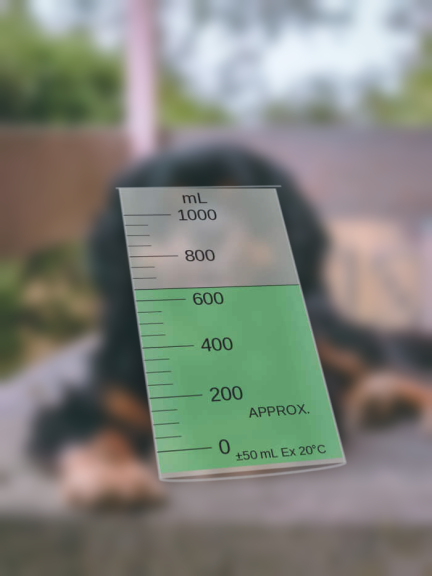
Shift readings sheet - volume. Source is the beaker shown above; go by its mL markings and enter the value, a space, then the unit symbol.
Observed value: 650 mL
